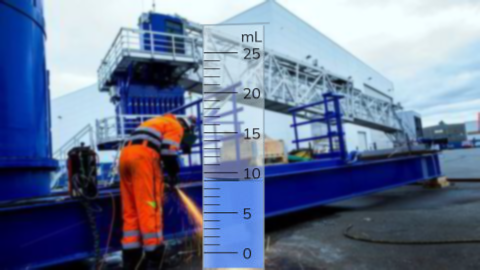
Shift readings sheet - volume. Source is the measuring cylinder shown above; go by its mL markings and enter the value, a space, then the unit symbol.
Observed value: 9 mL
